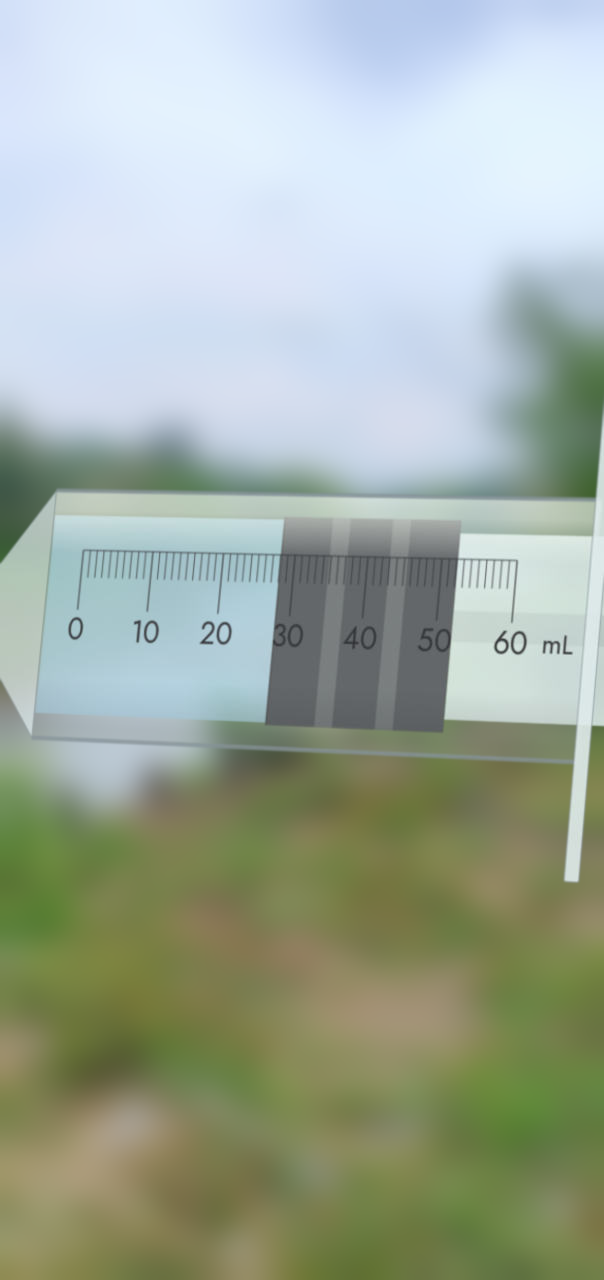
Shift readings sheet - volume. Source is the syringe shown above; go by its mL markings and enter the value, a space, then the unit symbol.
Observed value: 28 mL
